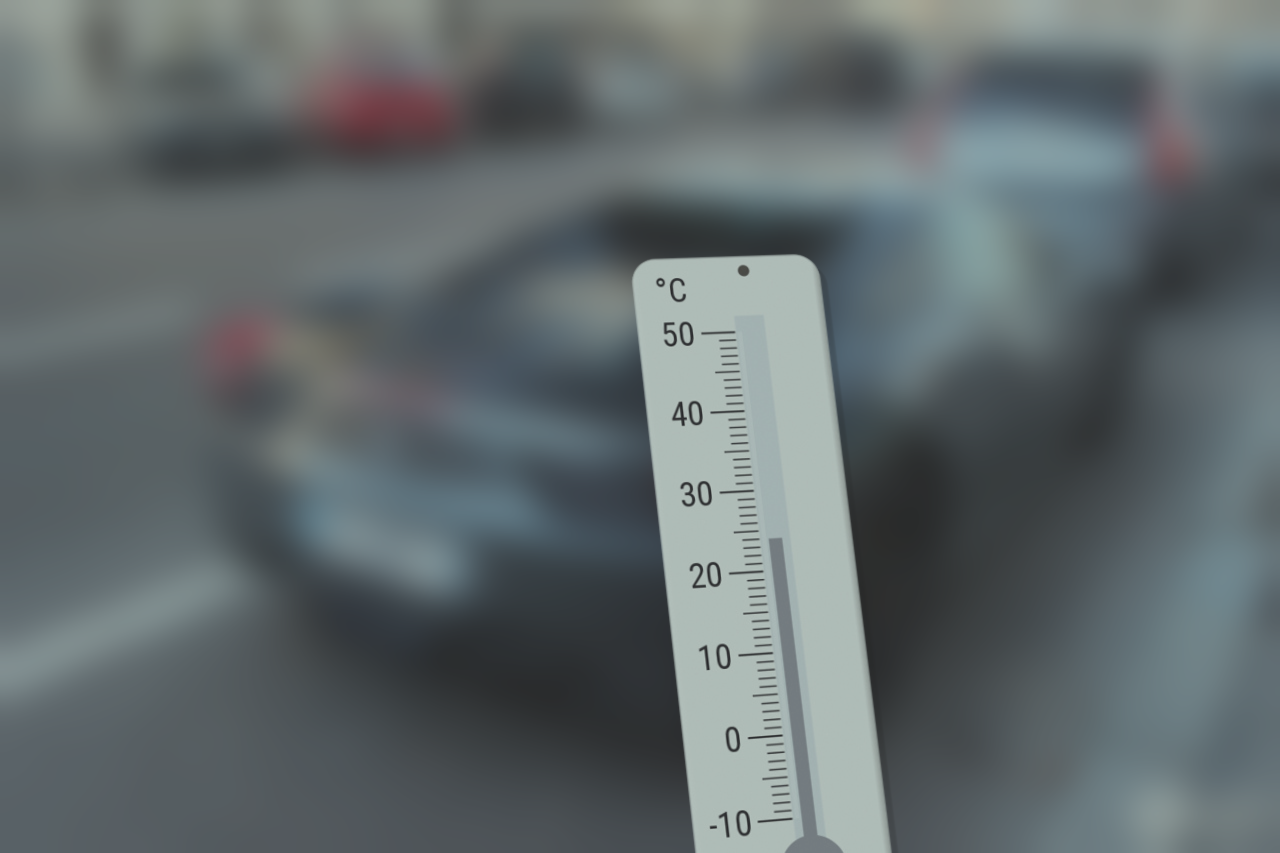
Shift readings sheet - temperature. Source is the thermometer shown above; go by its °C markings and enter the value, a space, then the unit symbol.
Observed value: 24 °C
